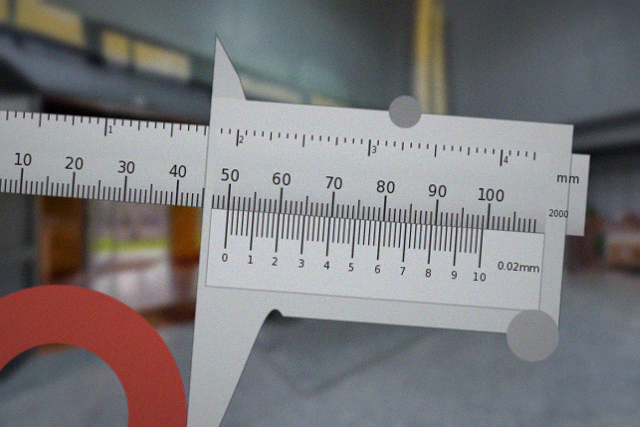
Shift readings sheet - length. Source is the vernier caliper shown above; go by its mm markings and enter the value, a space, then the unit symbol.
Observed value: 50.0 mm
